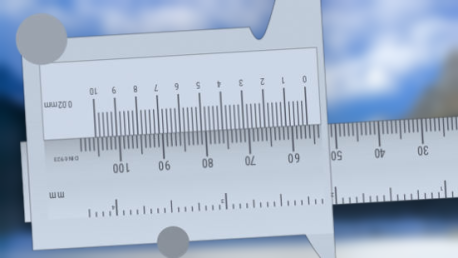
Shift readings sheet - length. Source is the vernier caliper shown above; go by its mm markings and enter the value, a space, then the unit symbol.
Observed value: 56.5 mm
